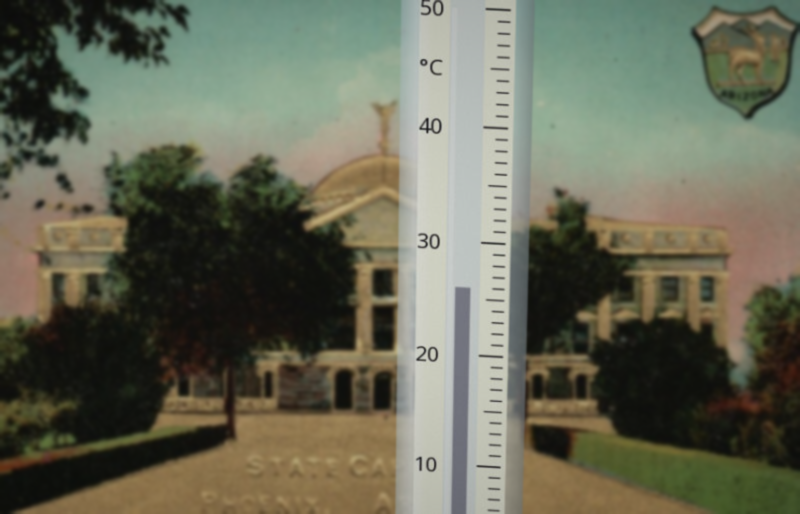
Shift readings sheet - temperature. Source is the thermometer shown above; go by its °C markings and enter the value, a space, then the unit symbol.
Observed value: 26 °C
